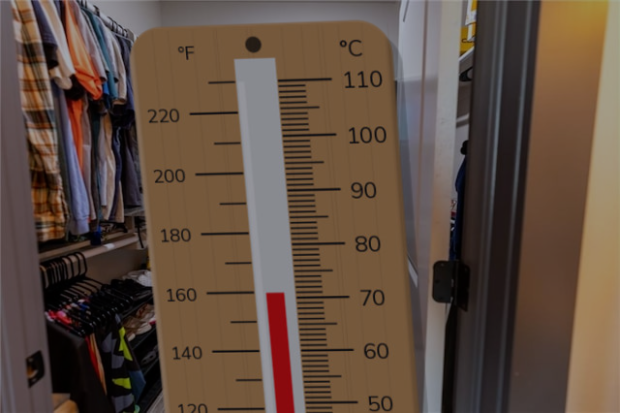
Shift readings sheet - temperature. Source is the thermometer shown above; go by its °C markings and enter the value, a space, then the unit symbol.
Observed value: 71 °C
